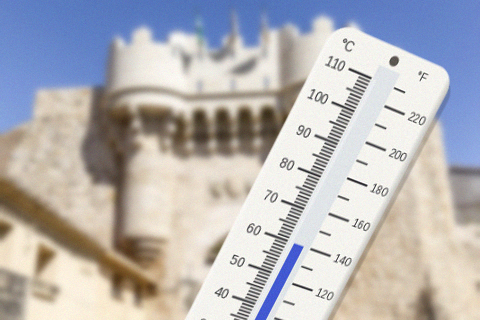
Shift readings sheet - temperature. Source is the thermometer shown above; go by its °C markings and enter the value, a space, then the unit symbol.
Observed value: 60 °C
